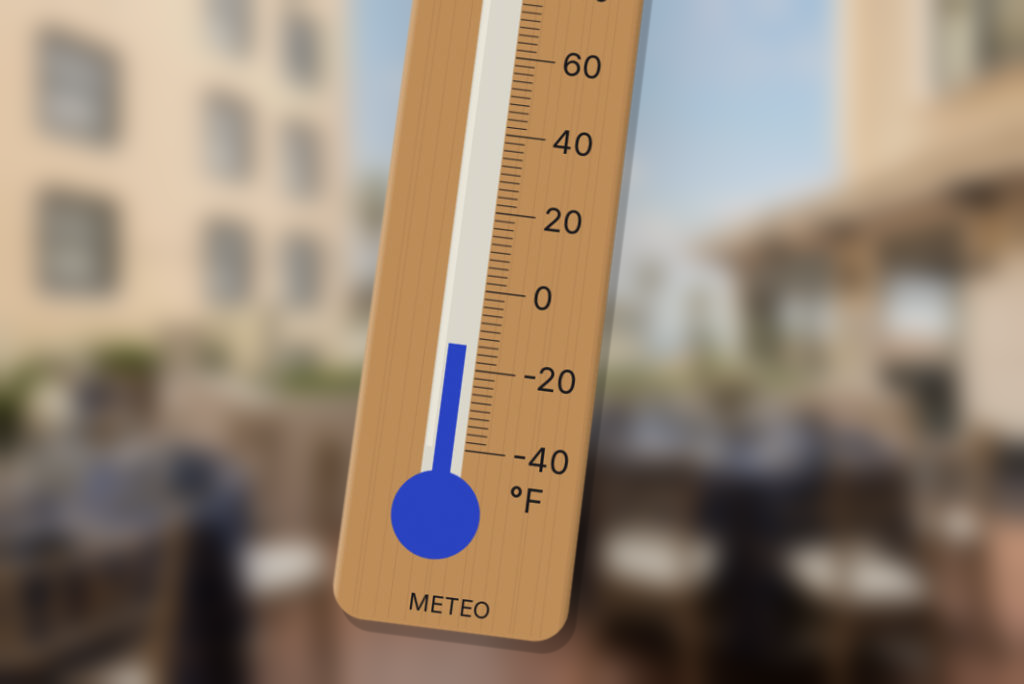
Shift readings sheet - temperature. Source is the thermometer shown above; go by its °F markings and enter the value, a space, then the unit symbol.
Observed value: -14 °F
